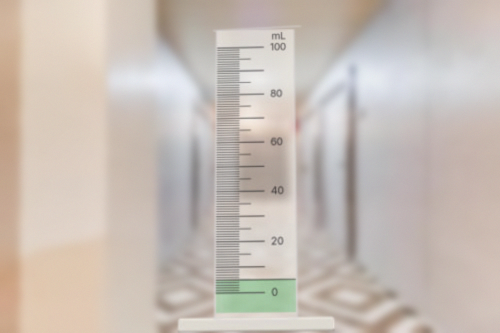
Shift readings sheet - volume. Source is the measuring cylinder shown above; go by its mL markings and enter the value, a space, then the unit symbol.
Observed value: 5 mL
